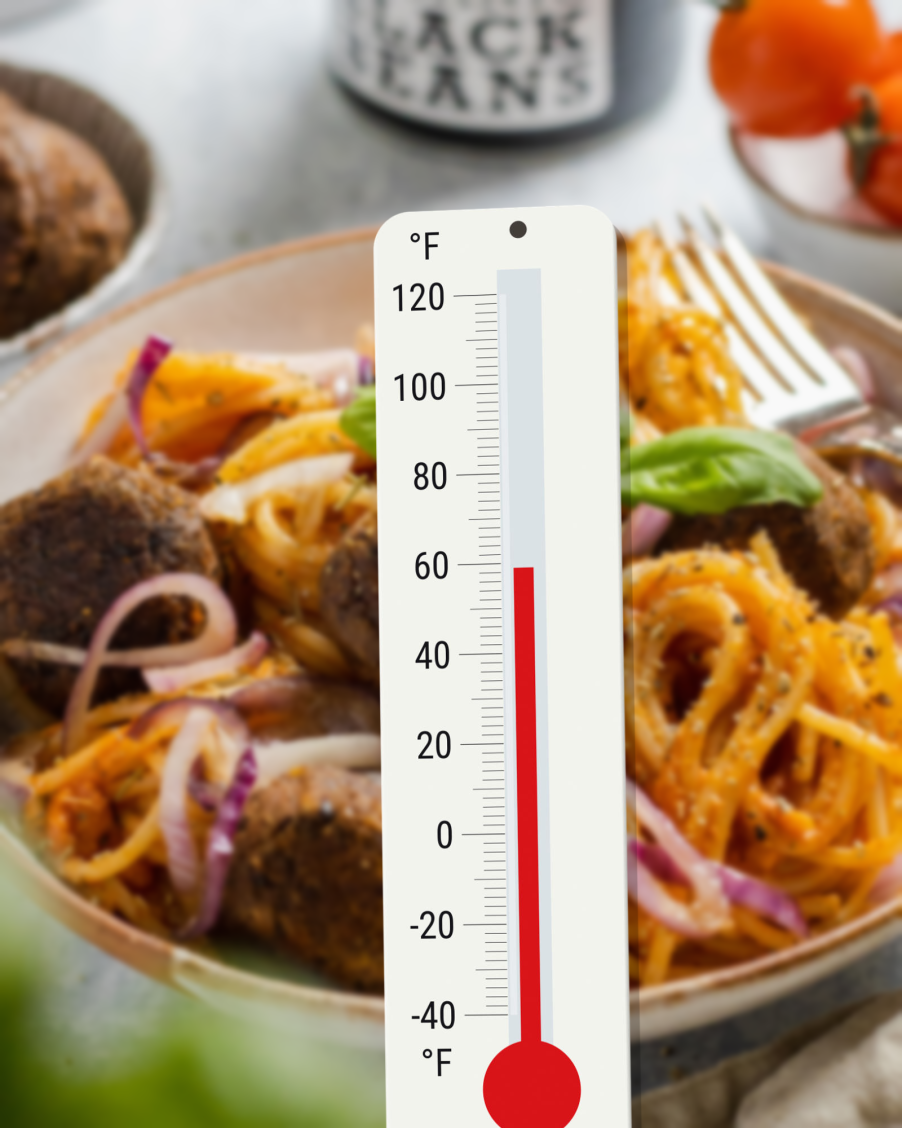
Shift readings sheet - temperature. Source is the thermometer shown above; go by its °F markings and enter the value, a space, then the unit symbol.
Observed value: 59 °F
